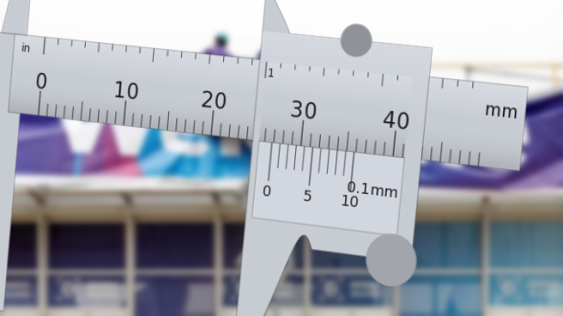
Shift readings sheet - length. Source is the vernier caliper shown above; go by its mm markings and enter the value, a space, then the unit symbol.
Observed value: 26.8 mm
